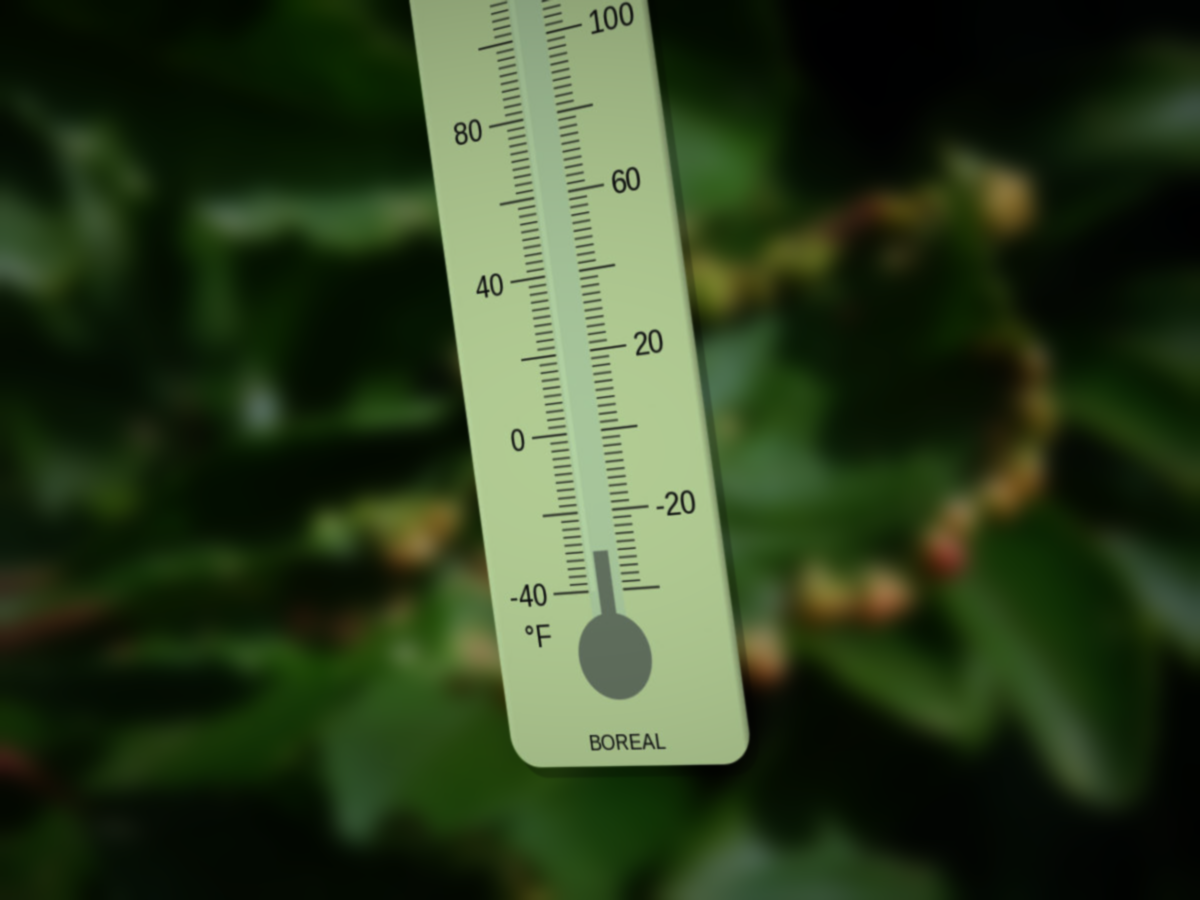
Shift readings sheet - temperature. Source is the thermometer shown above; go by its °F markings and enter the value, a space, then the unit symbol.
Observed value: -30 °F
